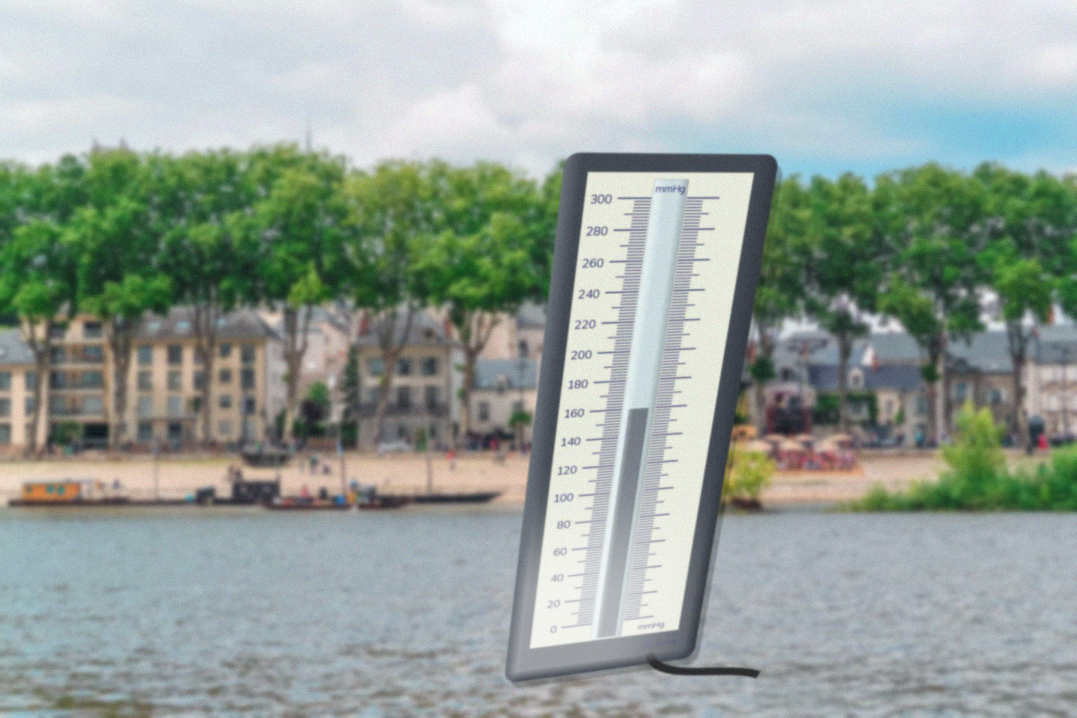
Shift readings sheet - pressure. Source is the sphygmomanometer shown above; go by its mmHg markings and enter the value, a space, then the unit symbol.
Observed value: 160 mmHg
